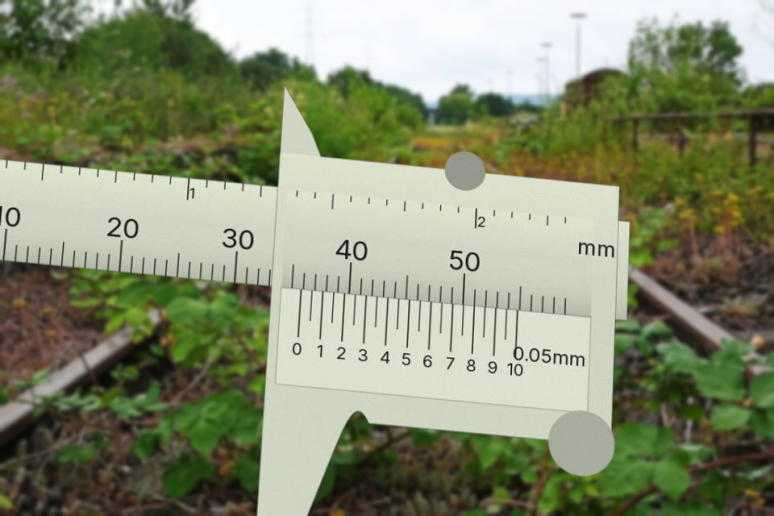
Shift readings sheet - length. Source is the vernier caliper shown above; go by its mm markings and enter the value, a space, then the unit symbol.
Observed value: 35.8 mm
